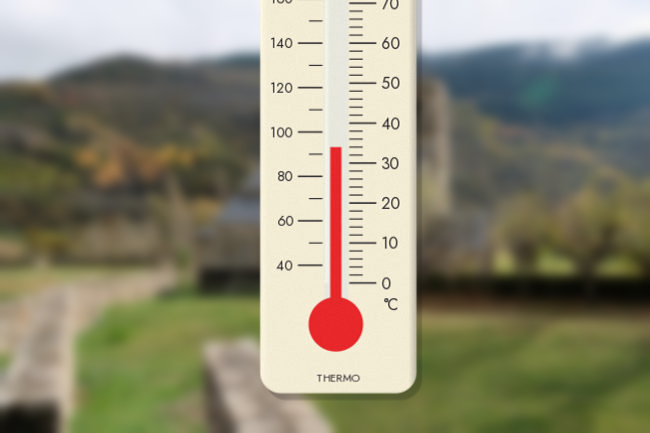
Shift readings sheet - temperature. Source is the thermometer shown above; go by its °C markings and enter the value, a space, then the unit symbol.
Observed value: 34 °C
